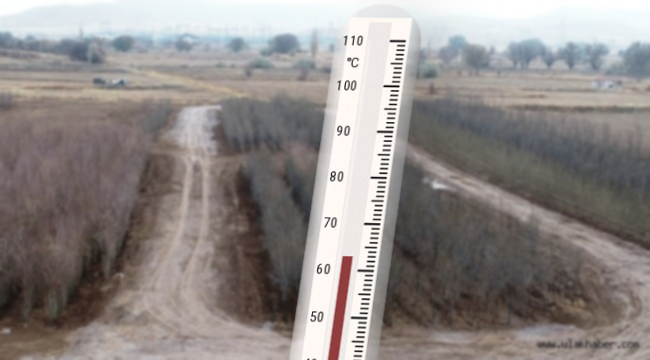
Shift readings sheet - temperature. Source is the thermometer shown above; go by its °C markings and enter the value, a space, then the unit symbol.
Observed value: 63 °C
